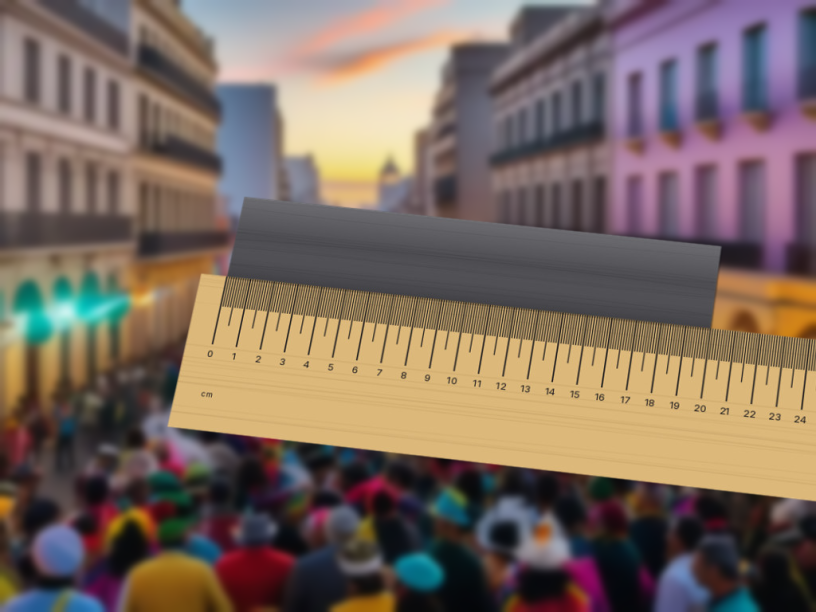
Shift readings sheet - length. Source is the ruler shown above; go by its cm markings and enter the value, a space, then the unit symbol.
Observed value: 20 cm
